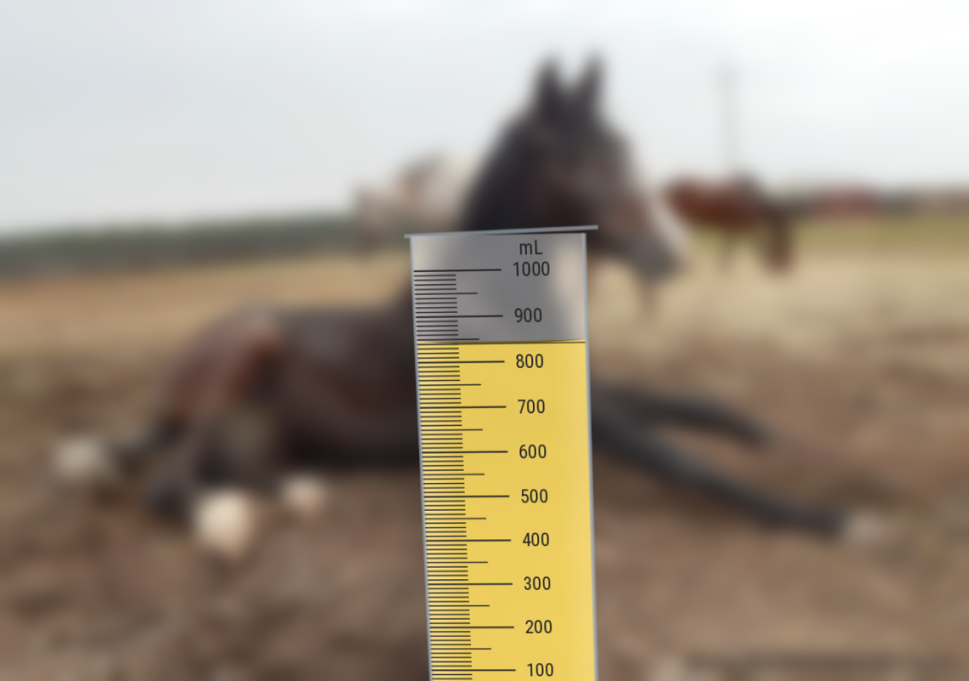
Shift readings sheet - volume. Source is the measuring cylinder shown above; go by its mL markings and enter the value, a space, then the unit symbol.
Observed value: 840 mL
